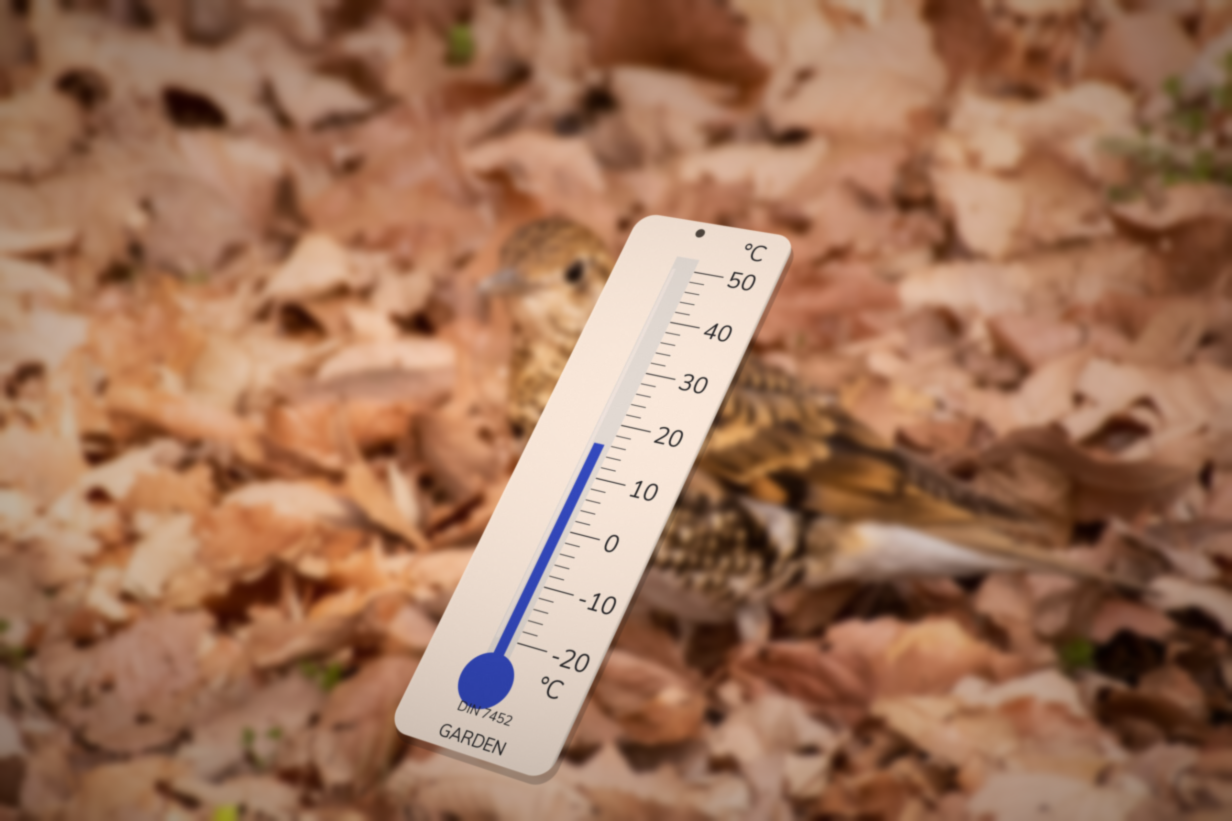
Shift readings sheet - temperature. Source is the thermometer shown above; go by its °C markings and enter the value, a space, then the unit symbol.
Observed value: 16 °C
